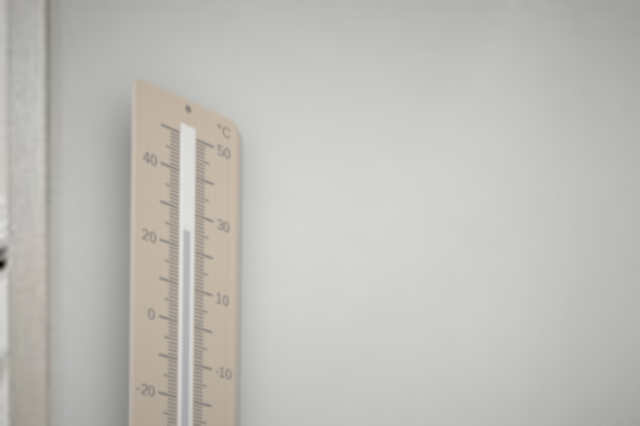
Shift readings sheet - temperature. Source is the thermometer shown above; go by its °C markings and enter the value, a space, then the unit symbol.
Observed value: 25 °C
